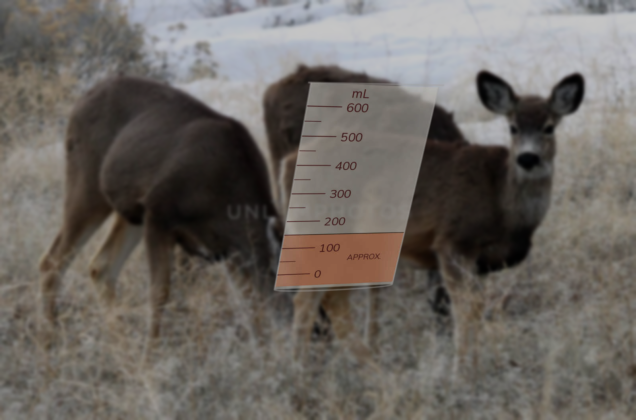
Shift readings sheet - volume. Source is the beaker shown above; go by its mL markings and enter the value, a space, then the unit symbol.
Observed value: 150 mL
